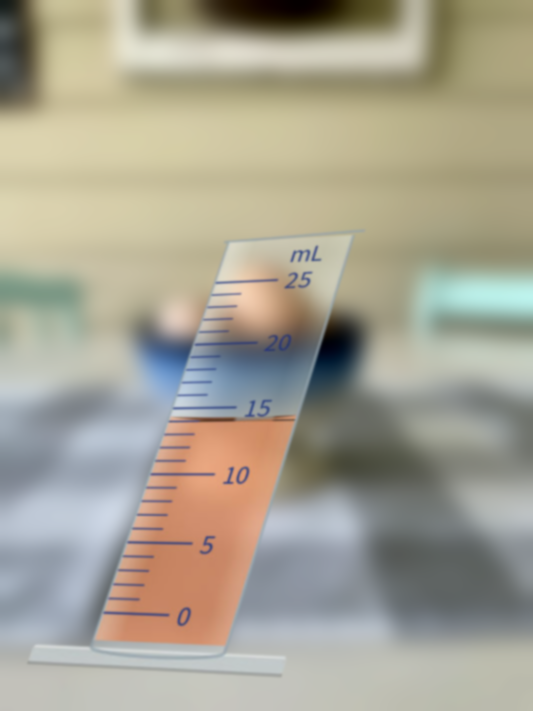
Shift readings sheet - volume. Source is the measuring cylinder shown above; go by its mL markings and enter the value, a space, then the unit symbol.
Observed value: 14 mL
